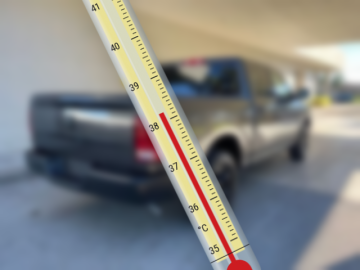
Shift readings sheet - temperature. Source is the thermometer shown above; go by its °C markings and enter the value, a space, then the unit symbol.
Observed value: 38.2 °C
